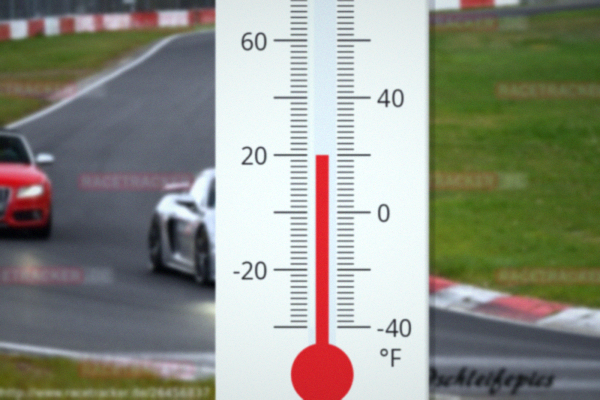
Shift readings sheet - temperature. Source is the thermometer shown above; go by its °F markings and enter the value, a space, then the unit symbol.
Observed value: 20 °F
